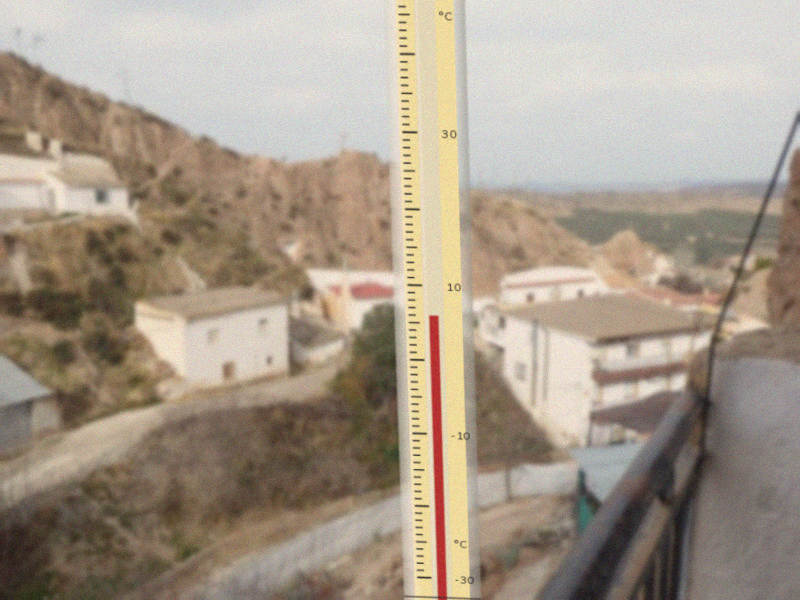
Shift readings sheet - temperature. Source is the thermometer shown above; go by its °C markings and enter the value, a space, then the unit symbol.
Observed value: 6 °C
